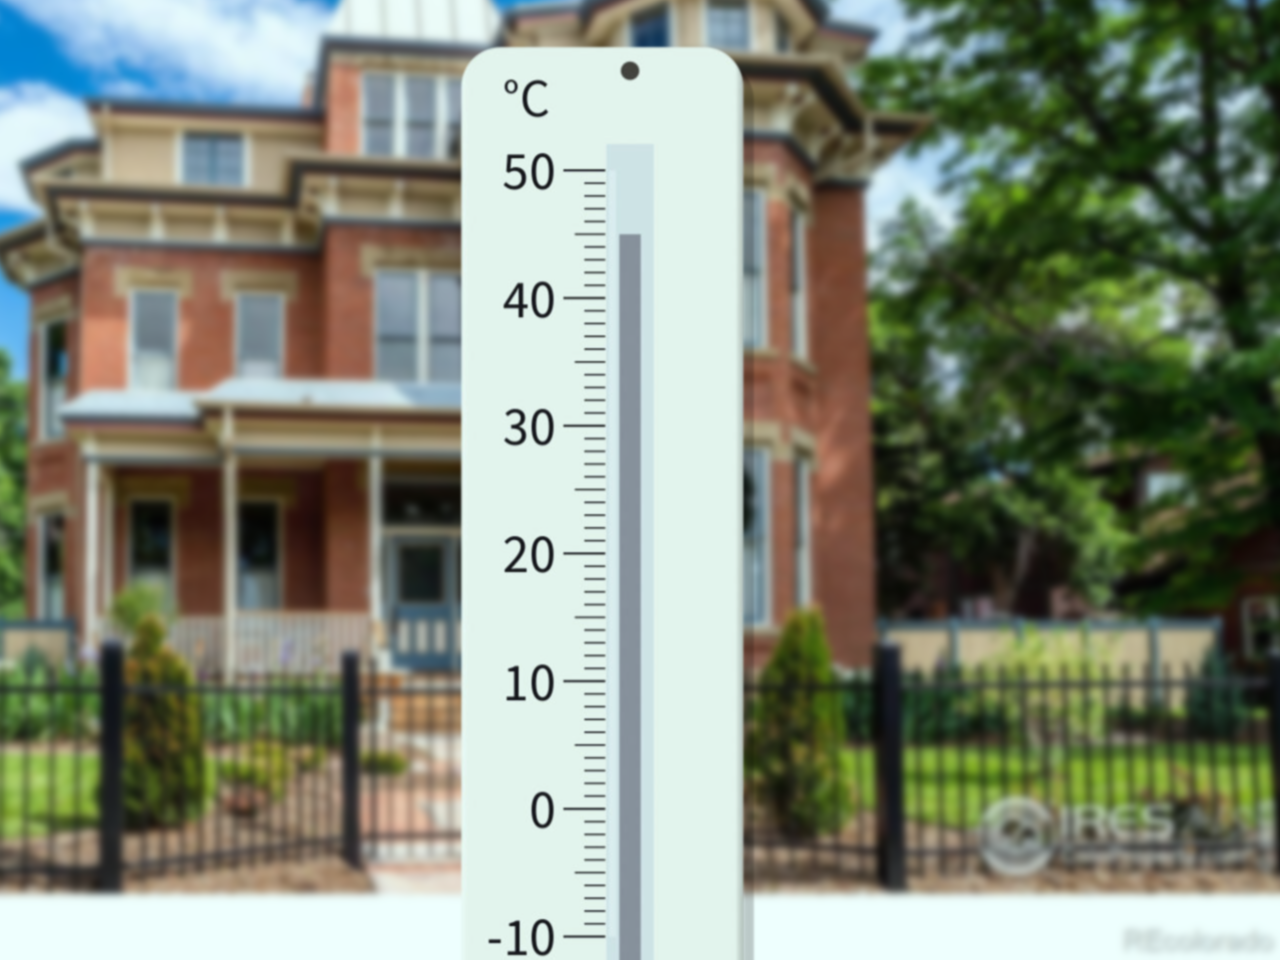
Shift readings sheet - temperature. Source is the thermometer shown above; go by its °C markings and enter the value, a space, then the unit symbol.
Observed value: 45 °C
